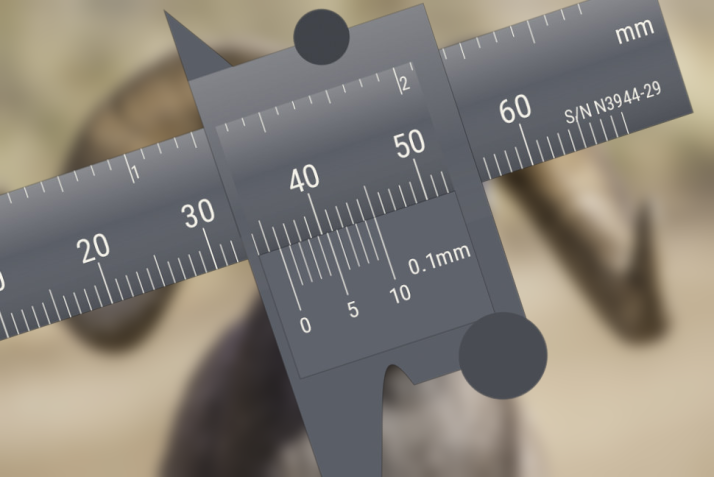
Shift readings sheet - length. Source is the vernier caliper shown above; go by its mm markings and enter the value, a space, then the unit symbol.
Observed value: 36.0 mm
